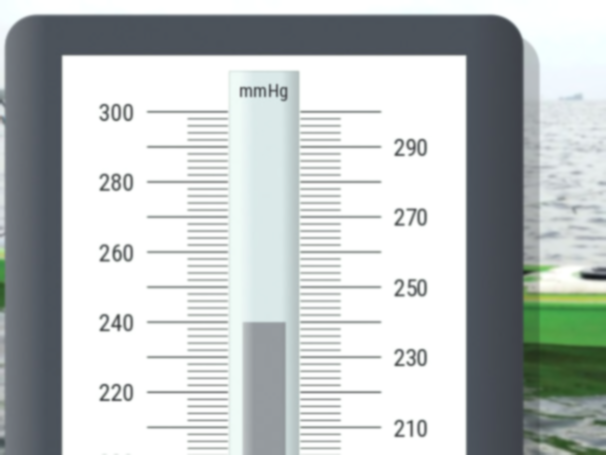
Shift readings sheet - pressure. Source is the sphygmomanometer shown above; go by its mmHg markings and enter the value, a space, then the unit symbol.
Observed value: 240 mmHg
